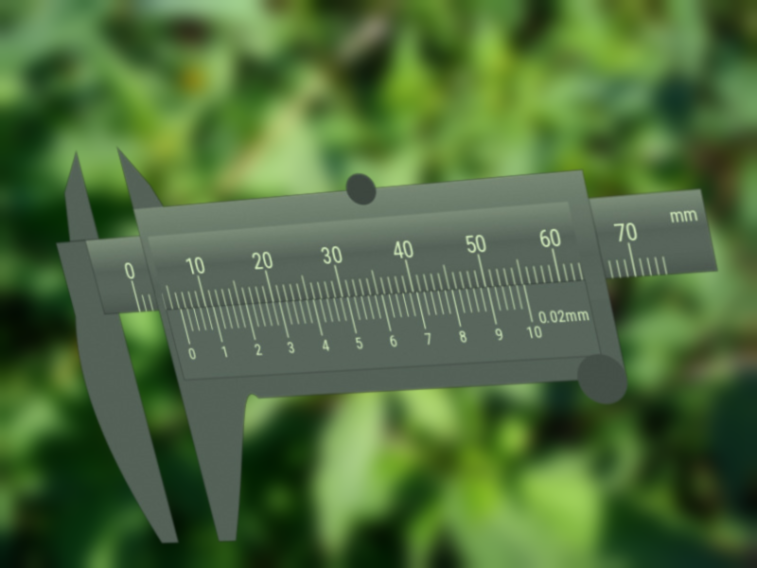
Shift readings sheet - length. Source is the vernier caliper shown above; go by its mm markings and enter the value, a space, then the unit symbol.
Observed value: 6.2 mm
